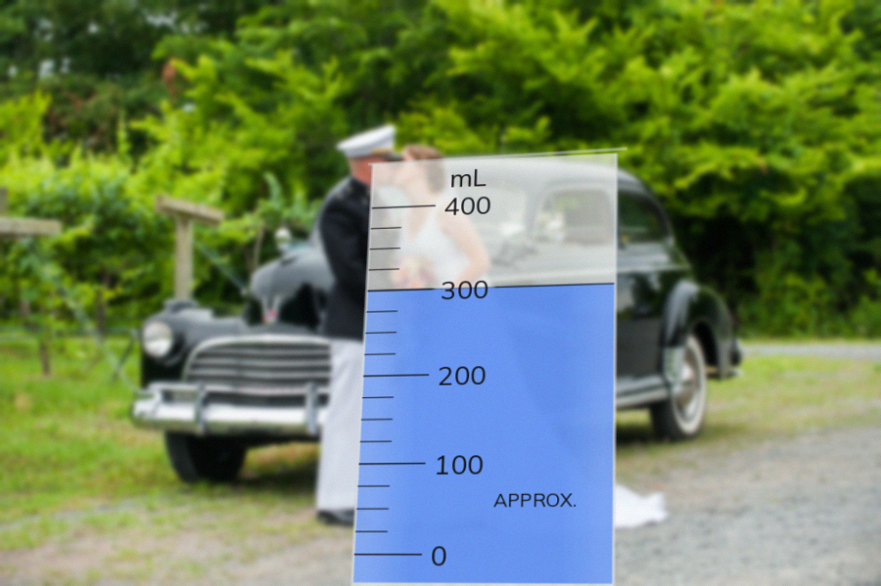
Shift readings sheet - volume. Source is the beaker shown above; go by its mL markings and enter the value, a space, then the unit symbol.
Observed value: 300 mL
